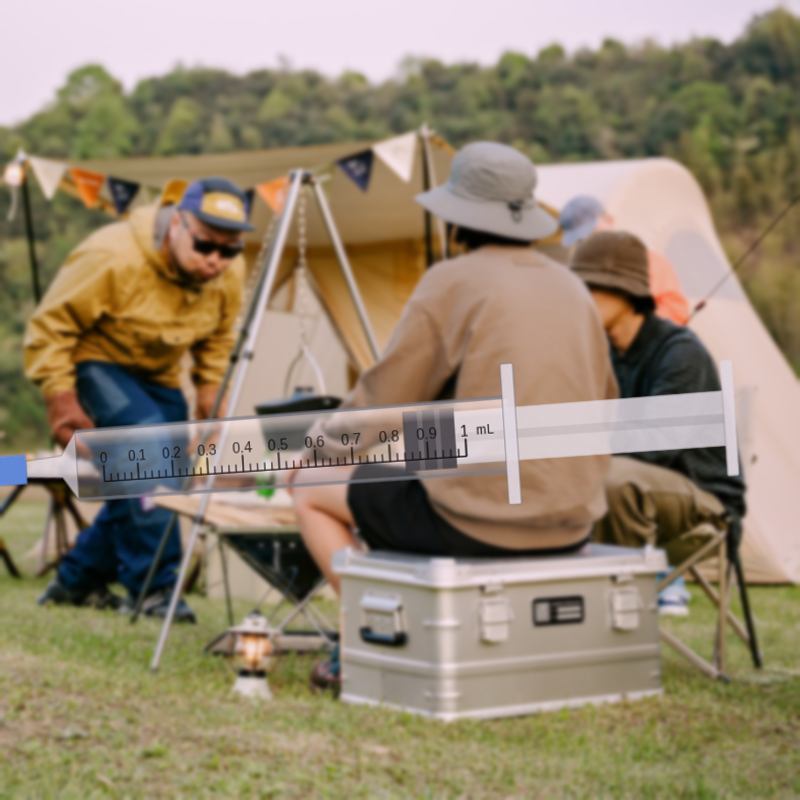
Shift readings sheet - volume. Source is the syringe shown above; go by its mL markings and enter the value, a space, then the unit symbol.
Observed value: 0.84 mL
